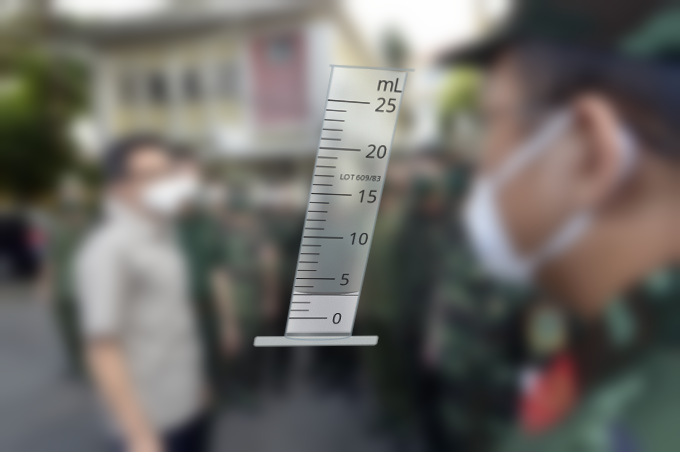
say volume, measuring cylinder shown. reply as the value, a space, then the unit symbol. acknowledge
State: 3 mL
